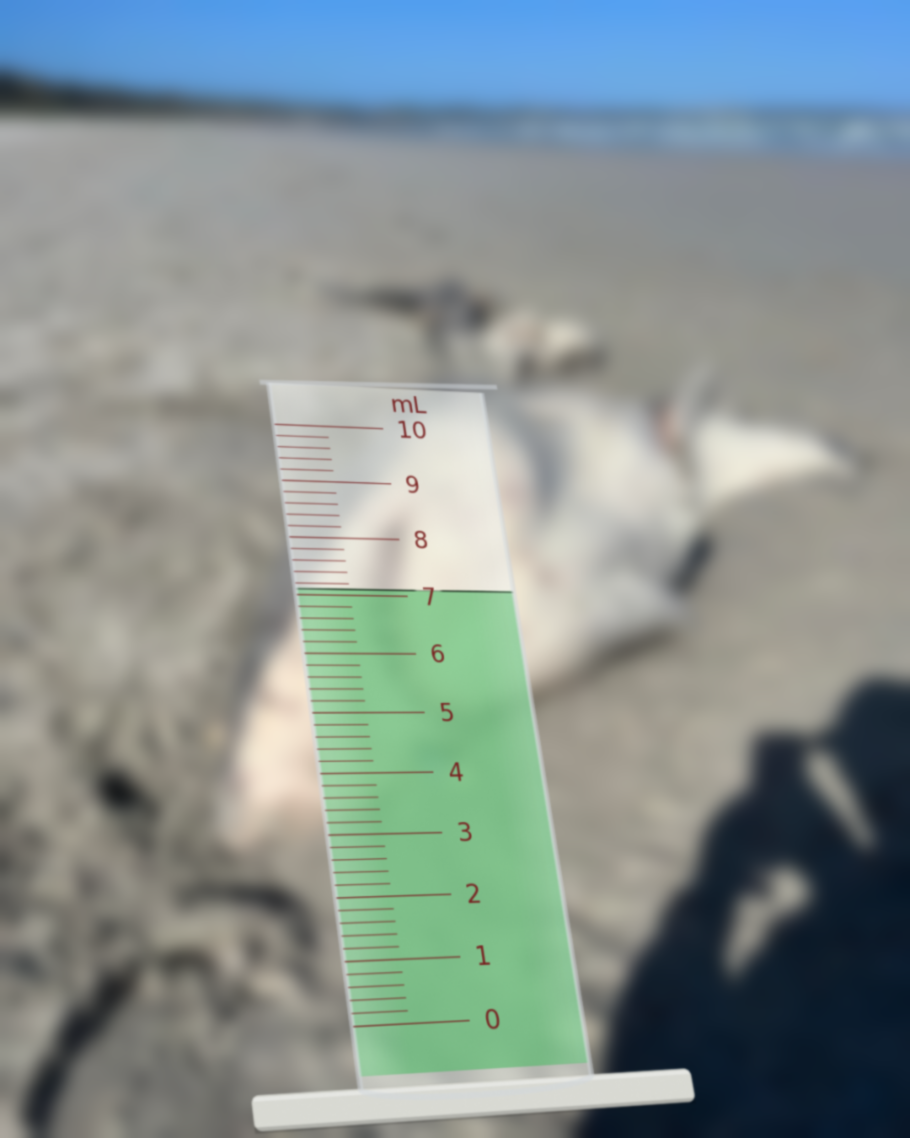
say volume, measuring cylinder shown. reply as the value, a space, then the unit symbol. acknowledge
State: 7.1 mL
